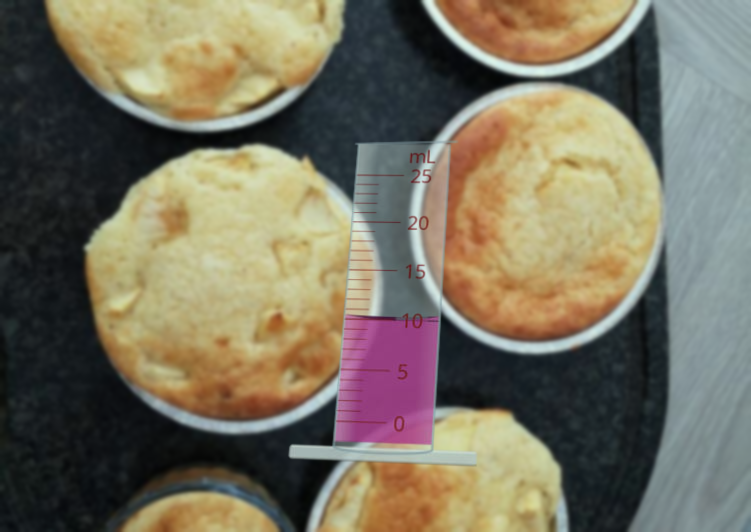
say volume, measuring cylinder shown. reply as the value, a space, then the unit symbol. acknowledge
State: 10 mL
